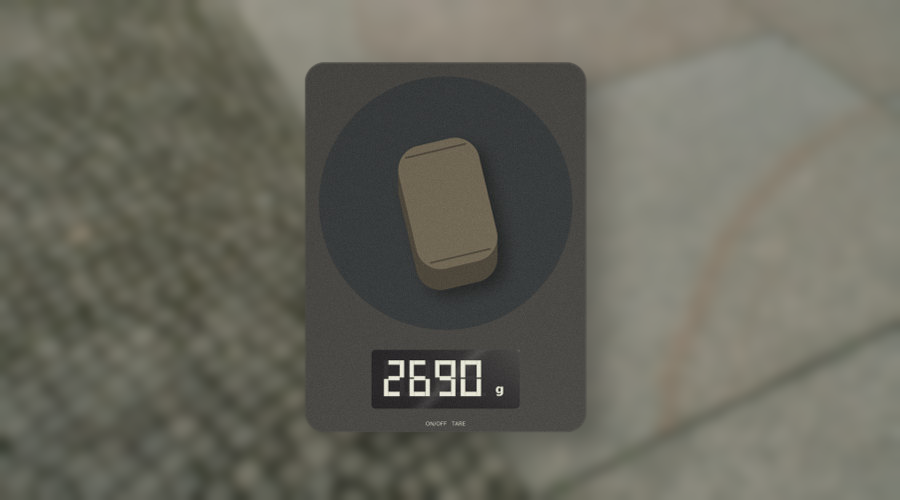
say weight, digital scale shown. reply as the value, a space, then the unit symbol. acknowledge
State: 2690 g
